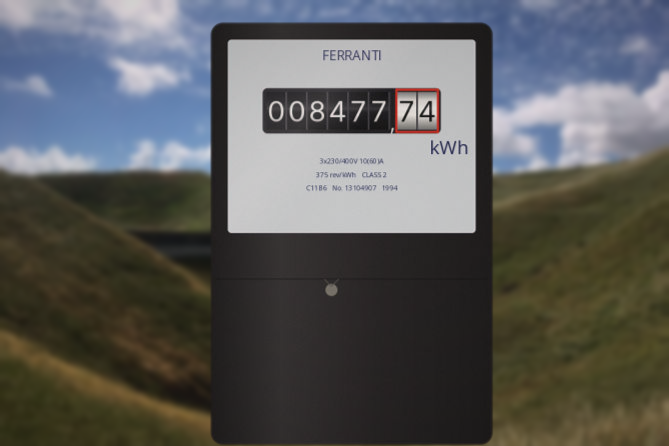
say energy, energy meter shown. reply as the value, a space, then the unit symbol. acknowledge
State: 8477.74 kWh
